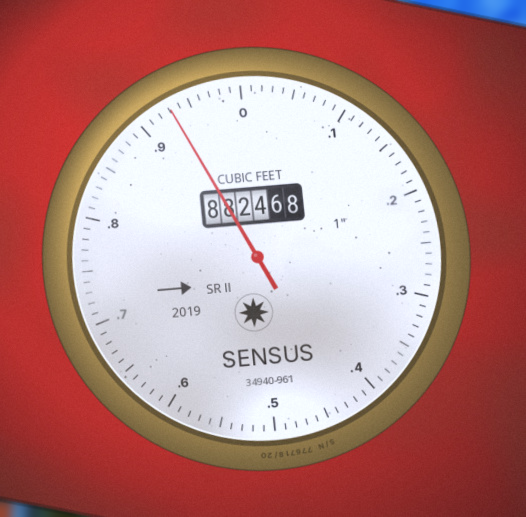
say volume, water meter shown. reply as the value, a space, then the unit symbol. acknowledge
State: 882467.93 ft³
